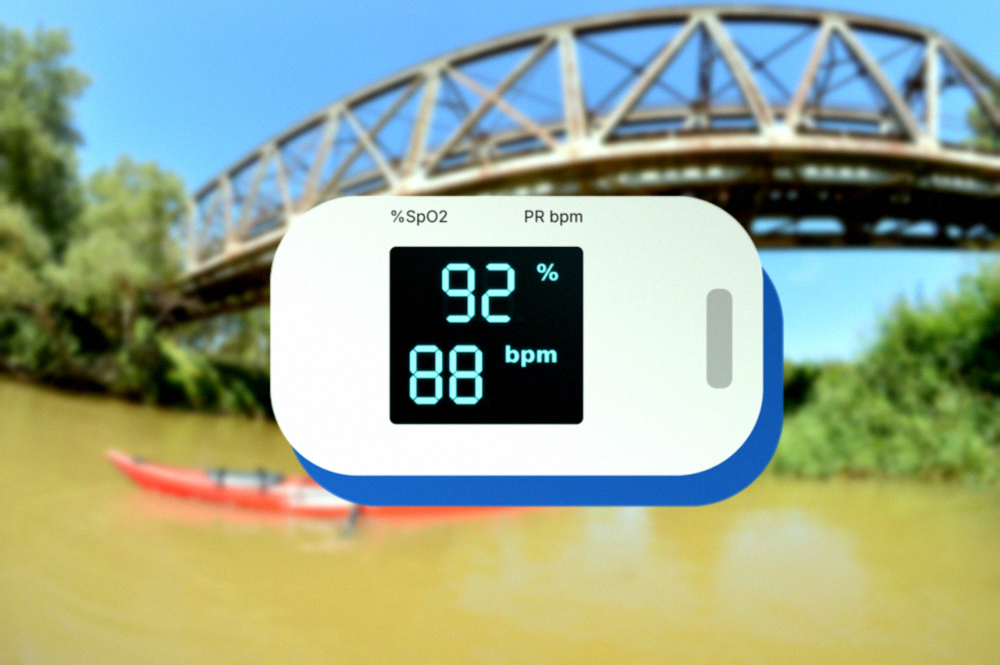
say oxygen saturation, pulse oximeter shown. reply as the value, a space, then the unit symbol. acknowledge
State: 92 %
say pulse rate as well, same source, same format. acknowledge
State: 88 bpm
